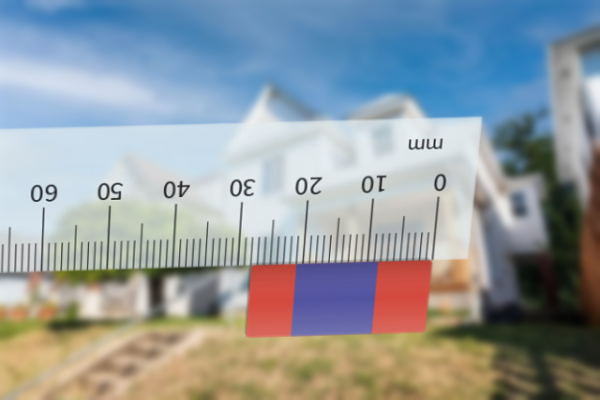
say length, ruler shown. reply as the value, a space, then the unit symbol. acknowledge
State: 28 mm
